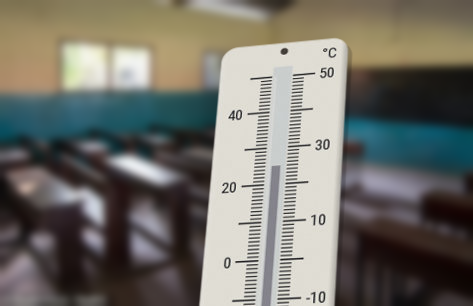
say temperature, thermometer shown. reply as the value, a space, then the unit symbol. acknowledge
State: 25 °C
